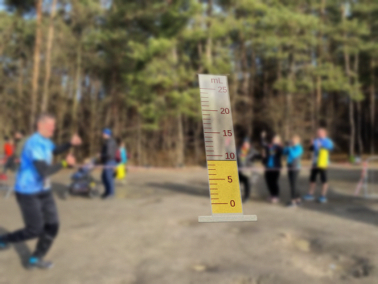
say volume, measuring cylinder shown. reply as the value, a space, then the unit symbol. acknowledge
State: 9 mL
